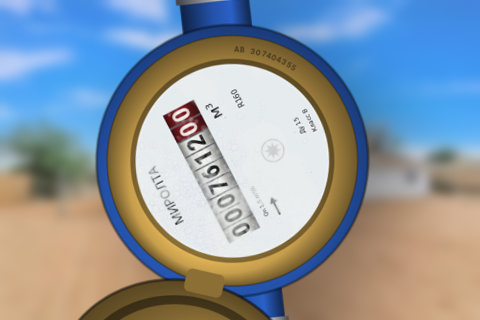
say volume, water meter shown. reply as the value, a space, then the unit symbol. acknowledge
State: 7612.00 m³
